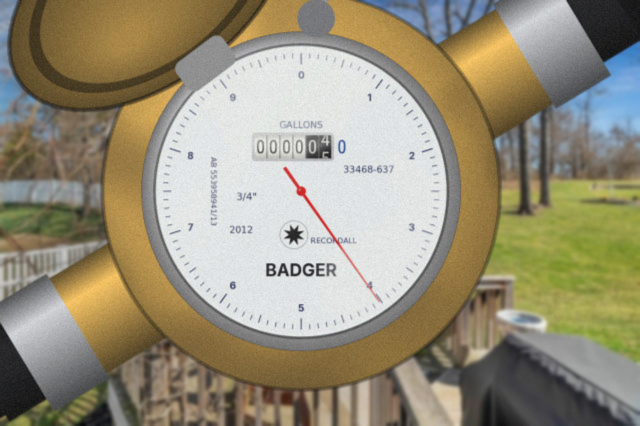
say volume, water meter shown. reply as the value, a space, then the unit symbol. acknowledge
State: 44.0 gal
